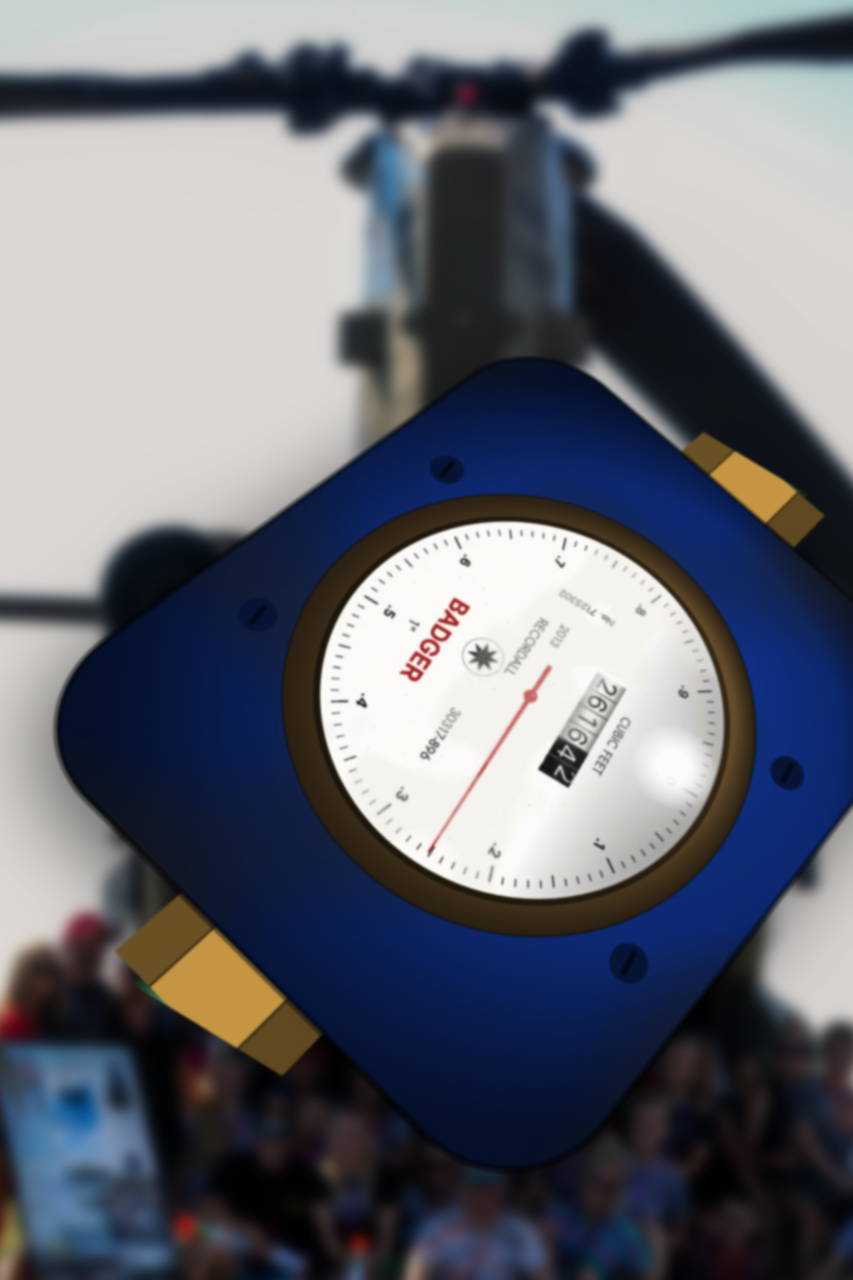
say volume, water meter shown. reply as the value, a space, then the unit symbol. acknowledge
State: 261642.25 ft³
